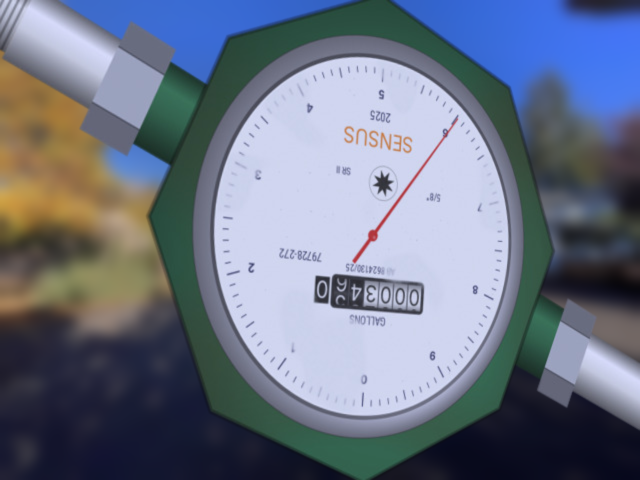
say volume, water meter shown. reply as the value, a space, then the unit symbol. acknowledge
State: 3456.0 gal
